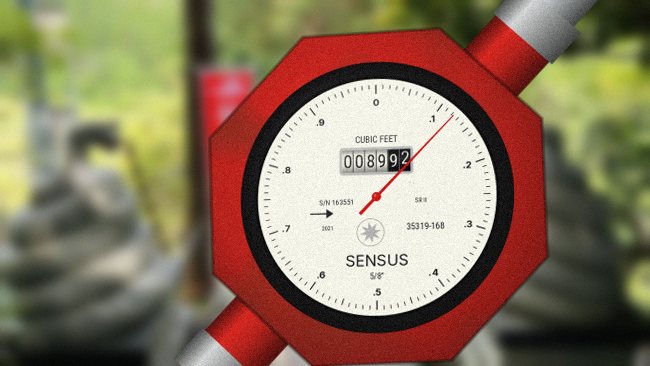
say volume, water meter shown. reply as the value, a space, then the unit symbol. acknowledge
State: 8992.12 ft³
